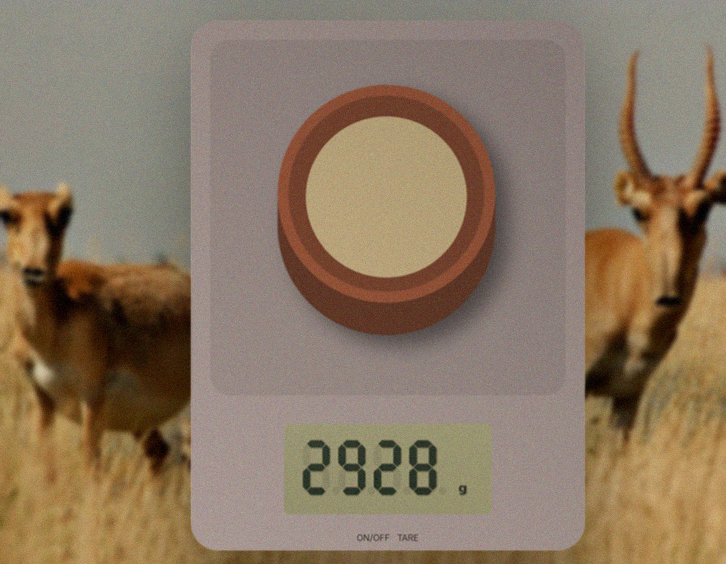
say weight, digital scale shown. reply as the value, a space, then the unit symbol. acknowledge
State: 2928 g
